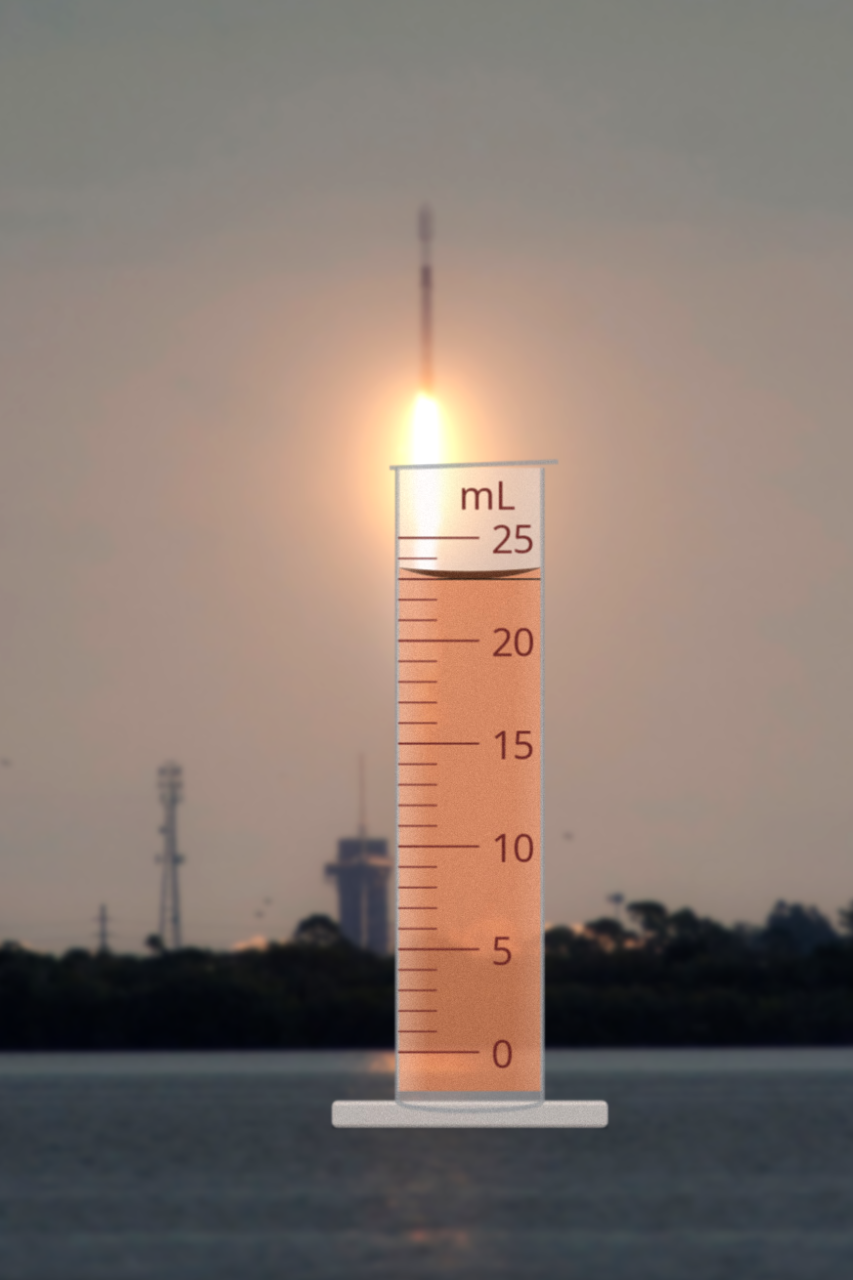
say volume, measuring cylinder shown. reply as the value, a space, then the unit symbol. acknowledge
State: 23 mL
